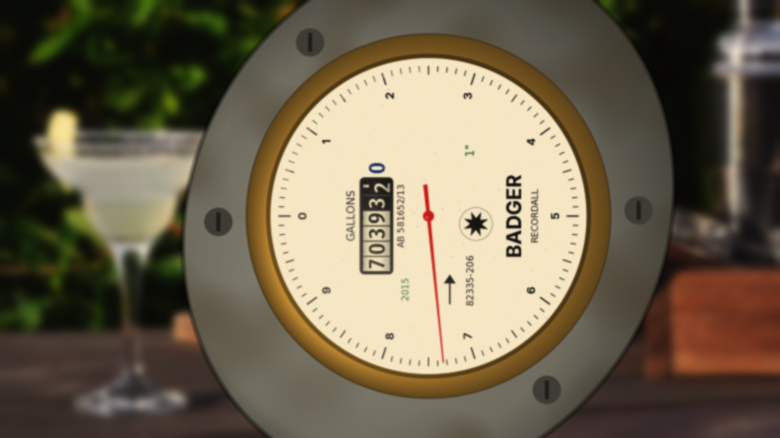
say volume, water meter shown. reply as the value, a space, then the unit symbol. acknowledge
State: 7039317.3 gal
